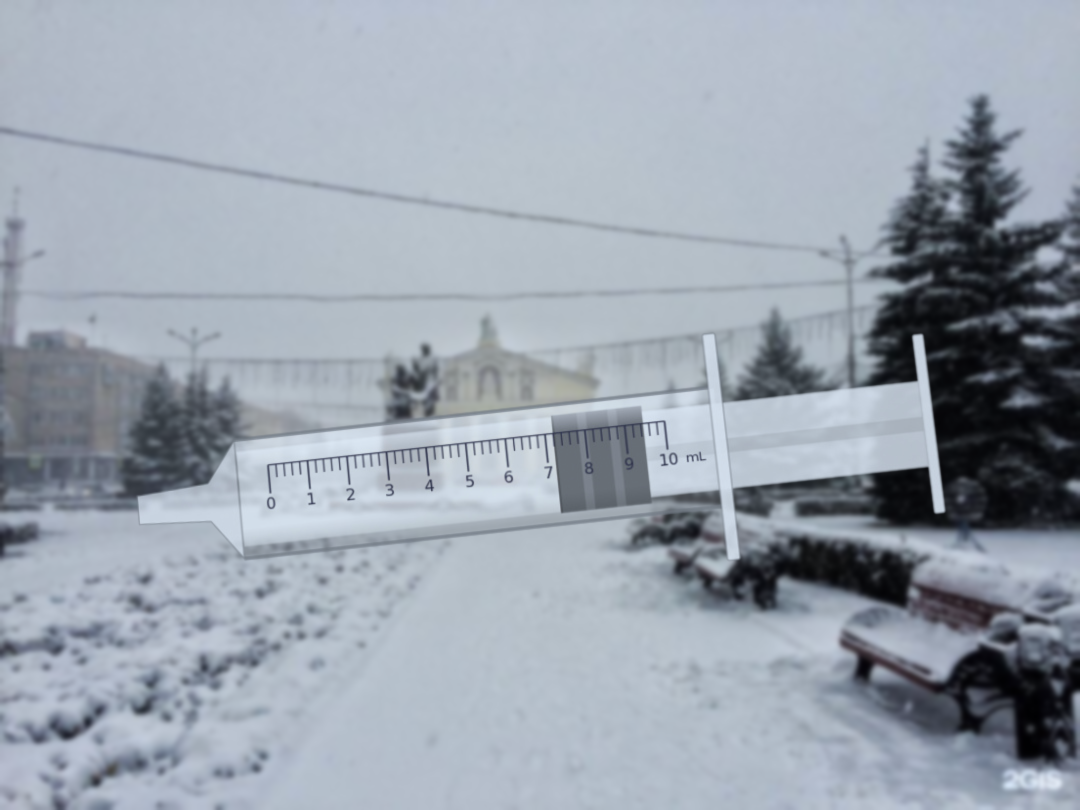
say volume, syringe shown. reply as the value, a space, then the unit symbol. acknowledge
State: 7.2 mL
